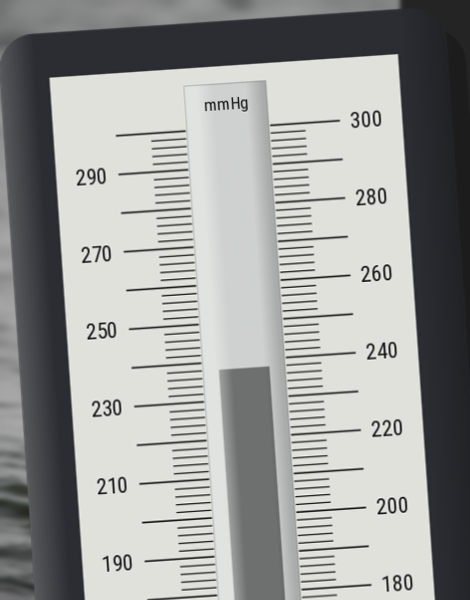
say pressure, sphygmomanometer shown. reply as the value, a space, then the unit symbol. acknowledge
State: 238 mmHg
